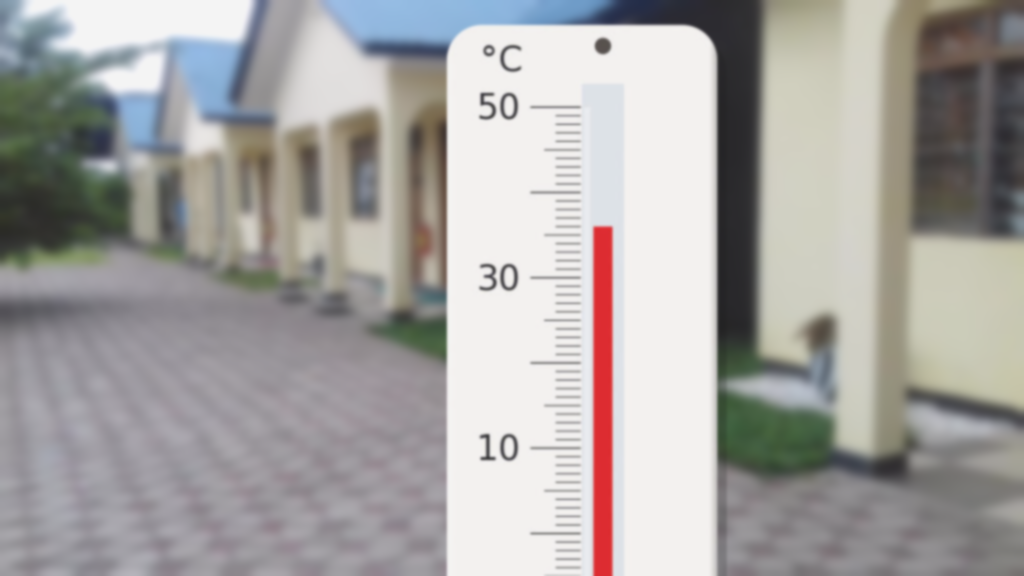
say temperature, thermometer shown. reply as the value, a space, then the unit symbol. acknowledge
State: 36 °C
